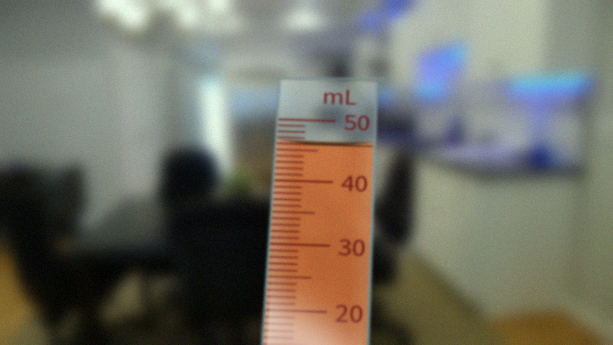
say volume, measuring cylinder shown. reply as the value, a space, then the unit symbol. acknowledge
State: 46 mL
